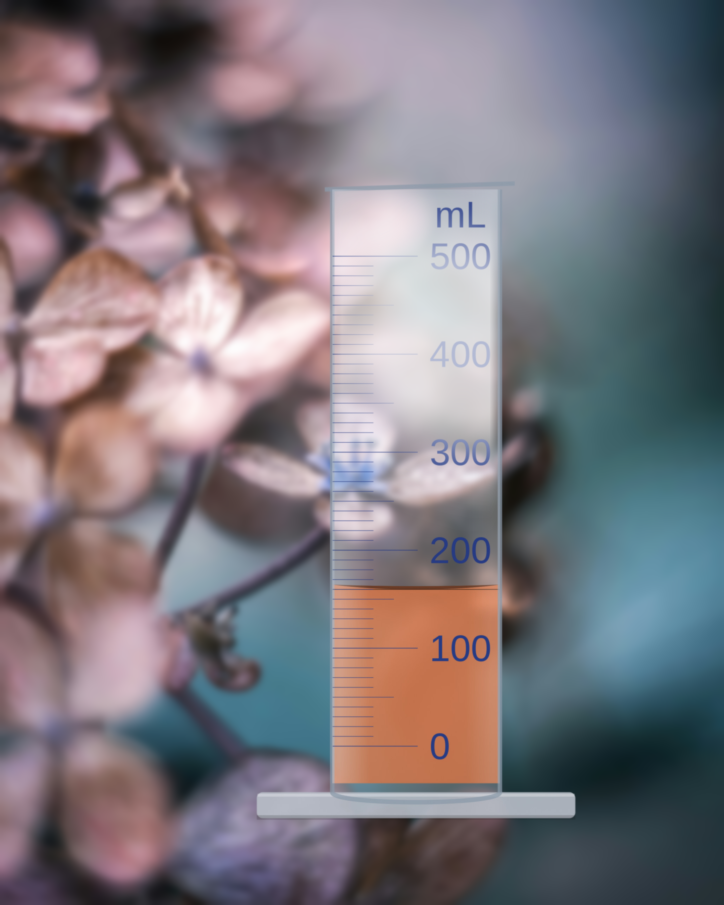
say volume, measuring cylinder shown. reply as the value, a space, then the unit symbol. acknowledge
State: 160 mL
